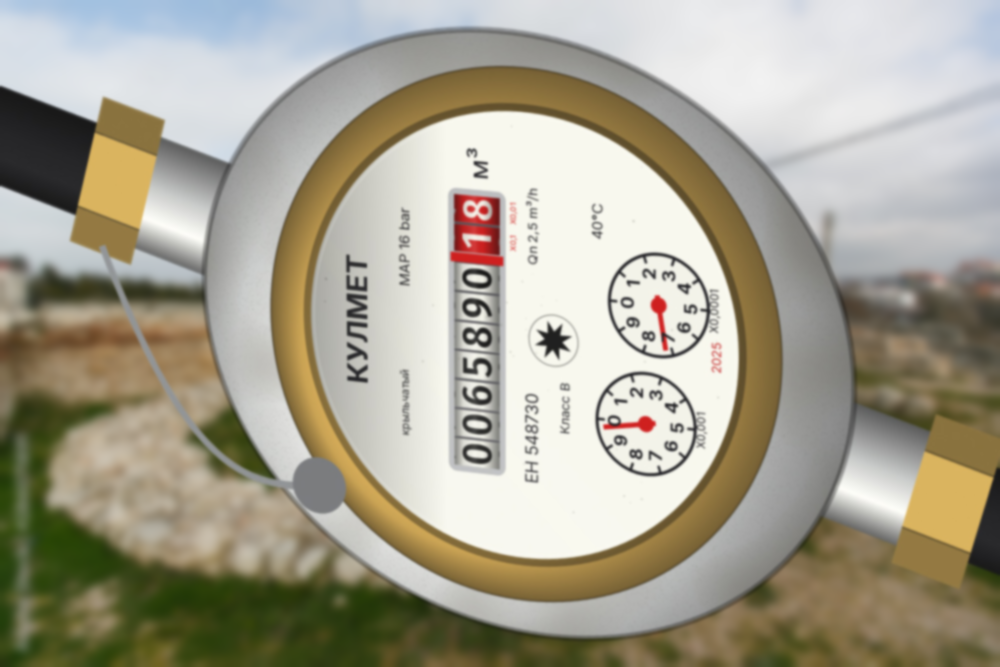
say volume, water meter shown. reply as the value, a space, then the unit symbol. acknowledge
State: 65890.1797 m³
